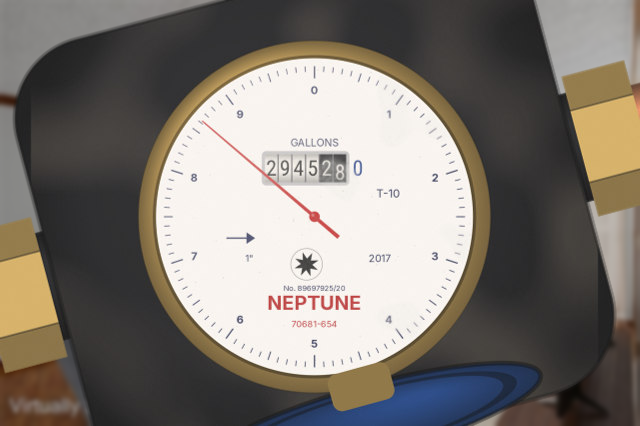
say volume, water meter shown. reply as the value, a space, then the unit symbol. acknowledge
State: 2945278.6 gal
